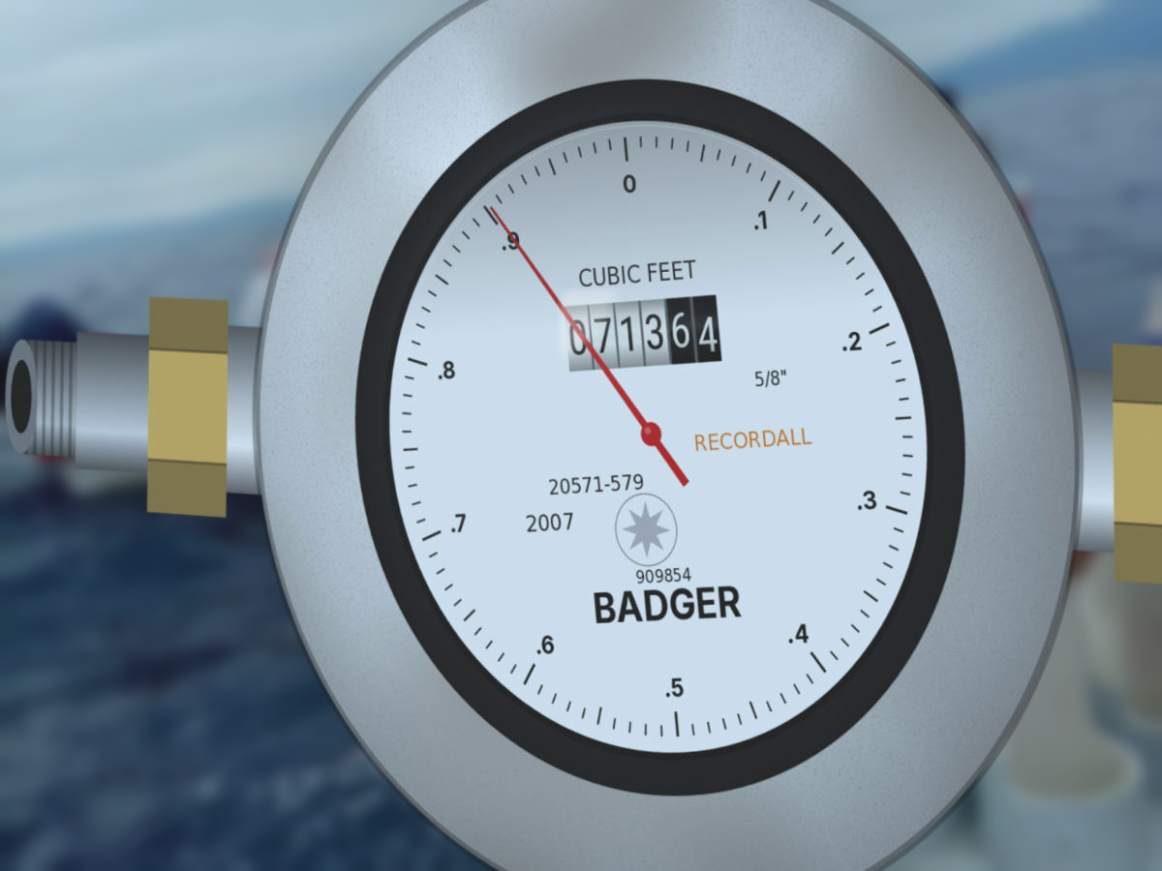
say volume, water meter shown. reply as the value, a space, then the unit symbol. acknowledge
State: 71363.90 ft³
